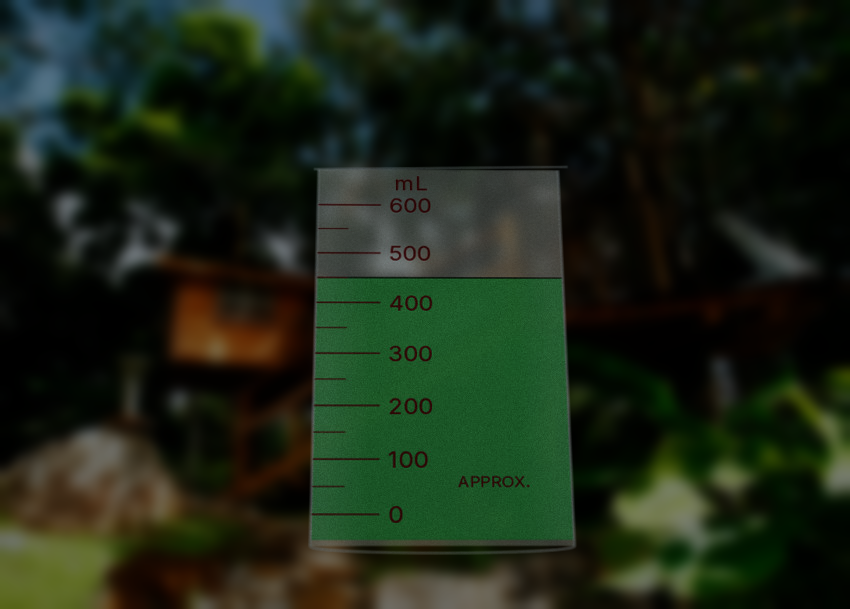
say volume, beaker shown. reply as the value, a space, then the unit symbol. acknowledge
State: 450 mL
